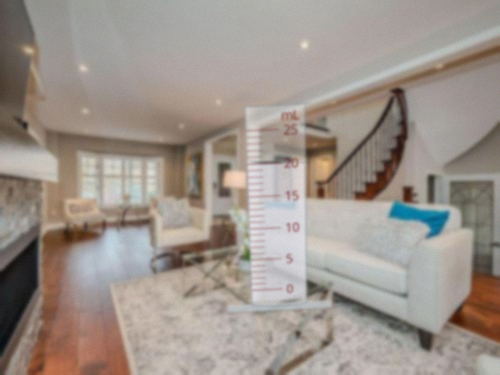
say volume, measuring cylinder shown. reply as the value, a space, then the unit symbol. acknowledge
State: 20 mL
